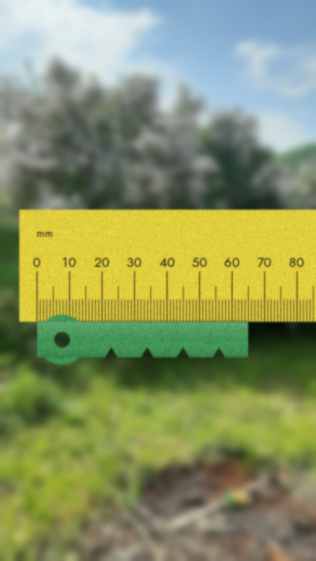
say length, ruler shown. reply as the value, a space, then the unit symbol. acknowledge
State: 65 mm
